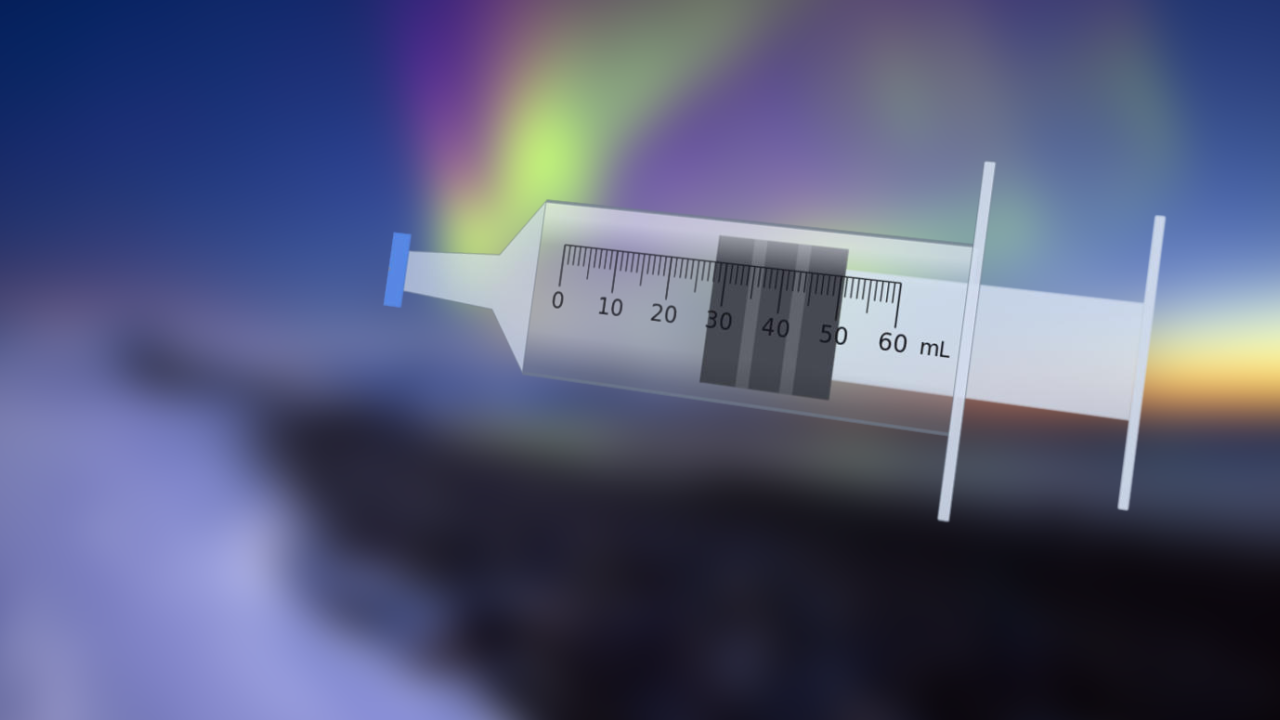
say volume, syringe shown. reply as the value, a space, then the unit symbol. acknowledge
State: 28 mL
